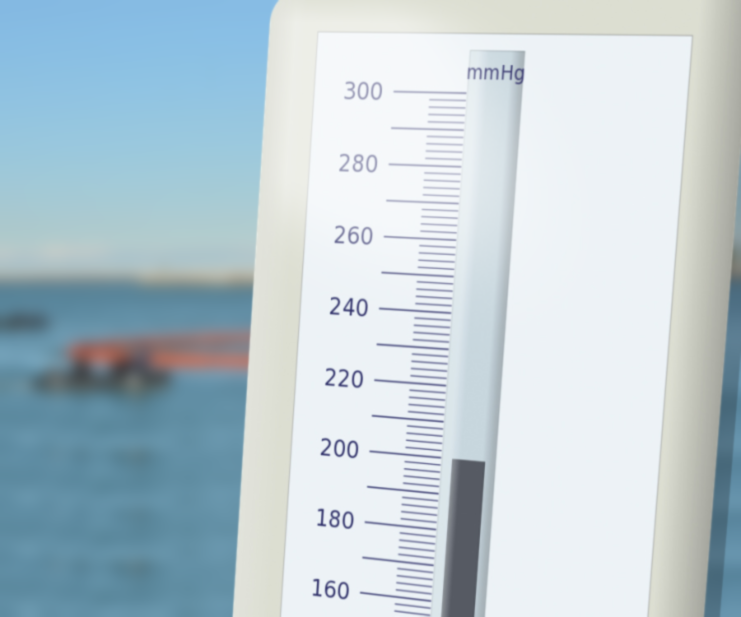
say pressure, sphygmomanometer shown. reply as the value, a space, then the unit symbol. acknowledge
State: 200 mmHg
